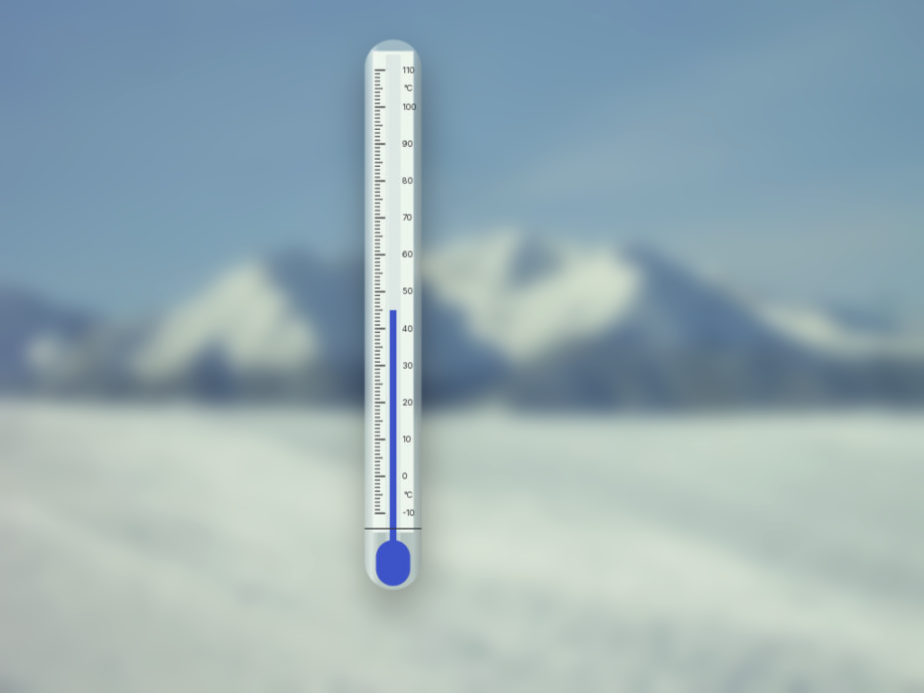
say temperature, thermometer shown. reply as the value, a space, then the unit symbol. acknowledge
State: 45 °C
